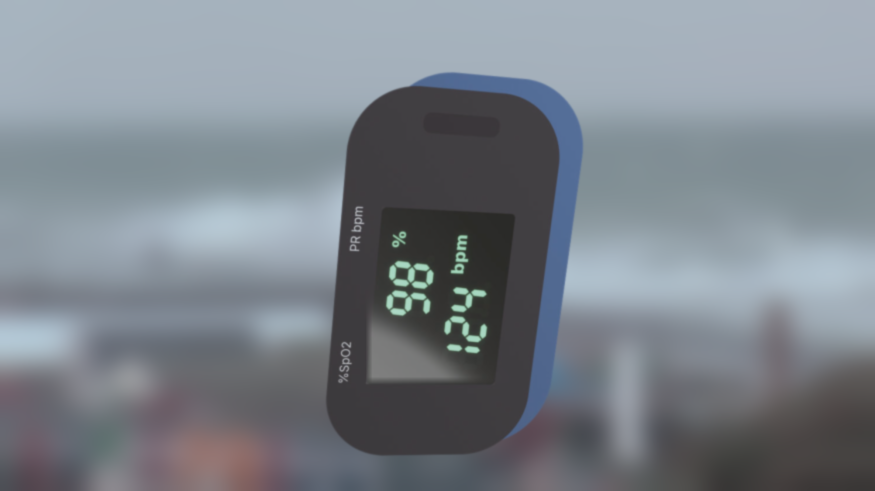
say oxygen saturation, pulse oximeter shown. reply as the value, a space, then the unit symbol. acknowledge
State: 98 %
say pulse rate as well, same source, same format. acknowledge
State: 124 bpm
